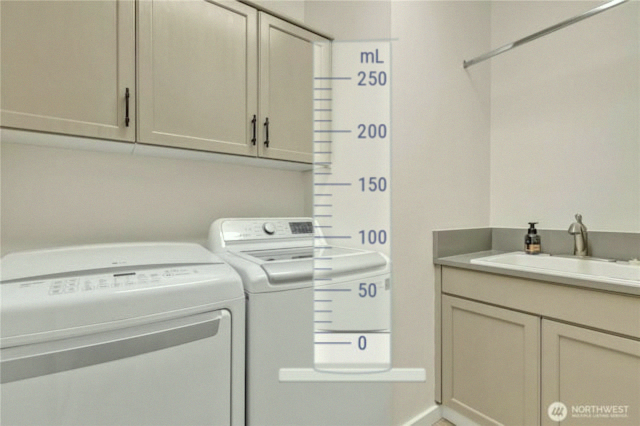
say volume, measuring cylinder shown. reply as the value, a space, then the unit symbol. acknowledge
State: 10 mL
